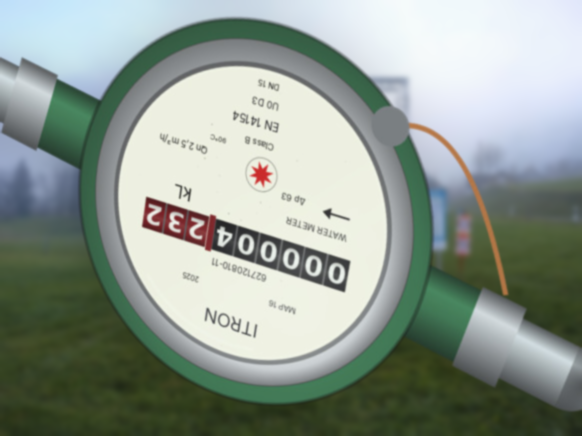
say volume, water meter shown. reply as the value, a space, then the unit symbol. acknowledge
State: 4.232 kL
